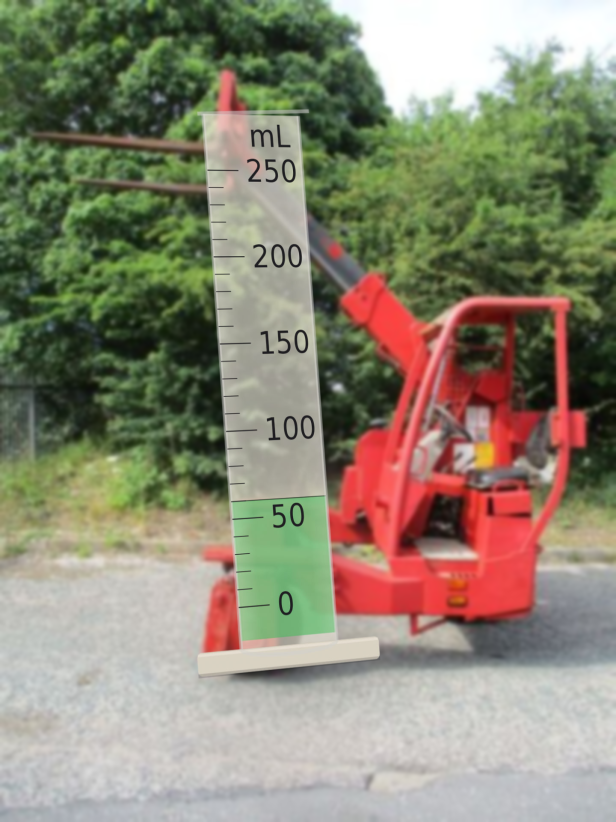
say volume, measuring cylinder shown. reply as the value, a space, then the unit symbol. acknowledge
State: 60 mL
